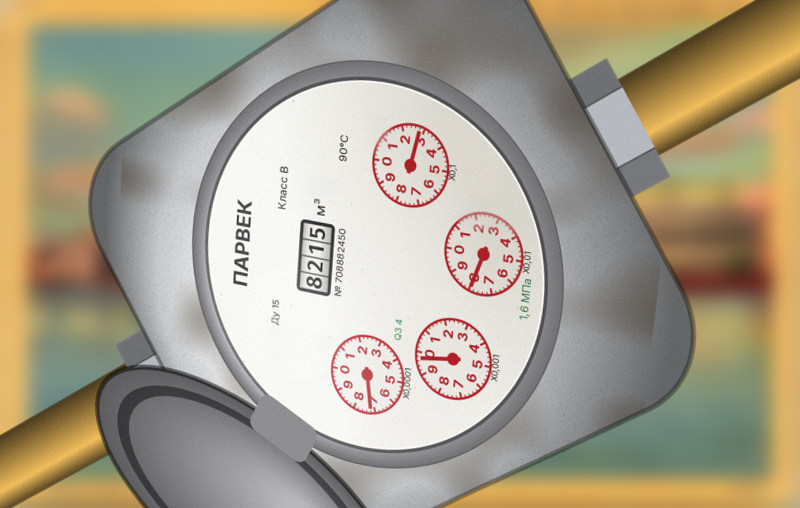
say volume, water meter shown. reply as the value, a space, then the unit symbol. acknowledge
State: 8215.2797 m³
